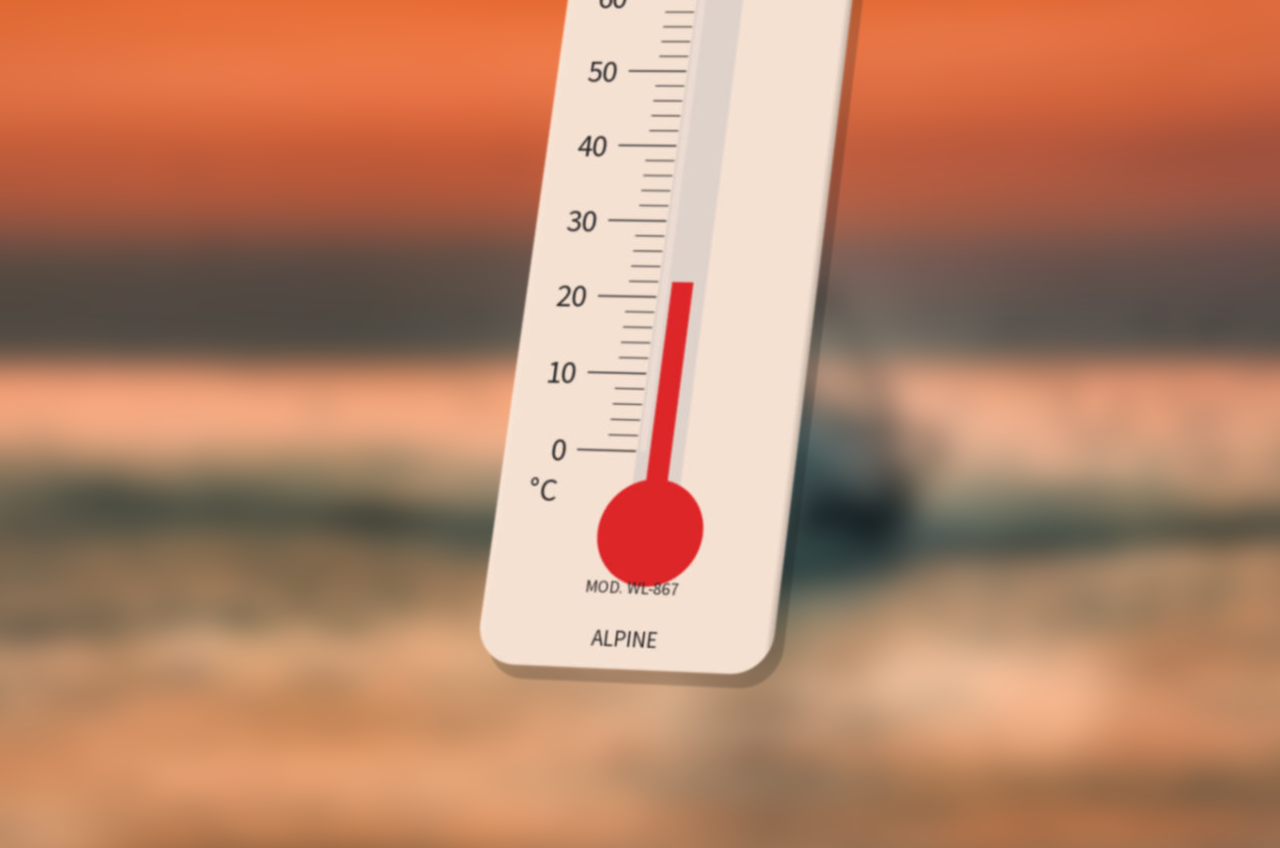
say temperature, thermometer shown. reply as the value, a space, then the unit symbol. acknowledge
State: 22 °C
